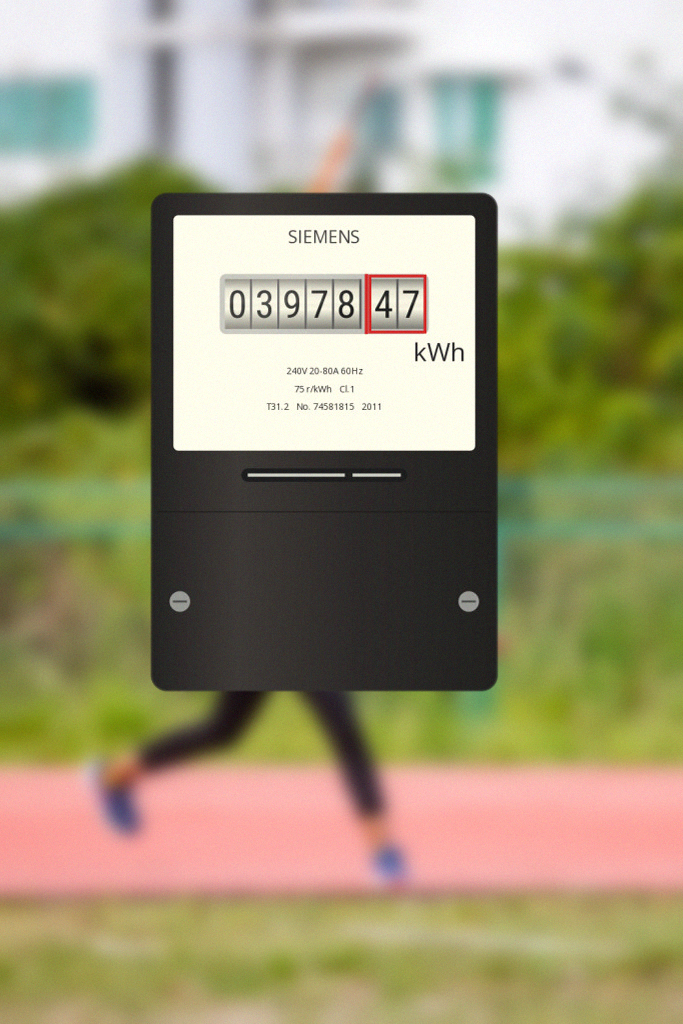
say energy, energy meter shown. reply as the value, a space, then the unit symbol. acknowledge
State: 3978.47 kWh
